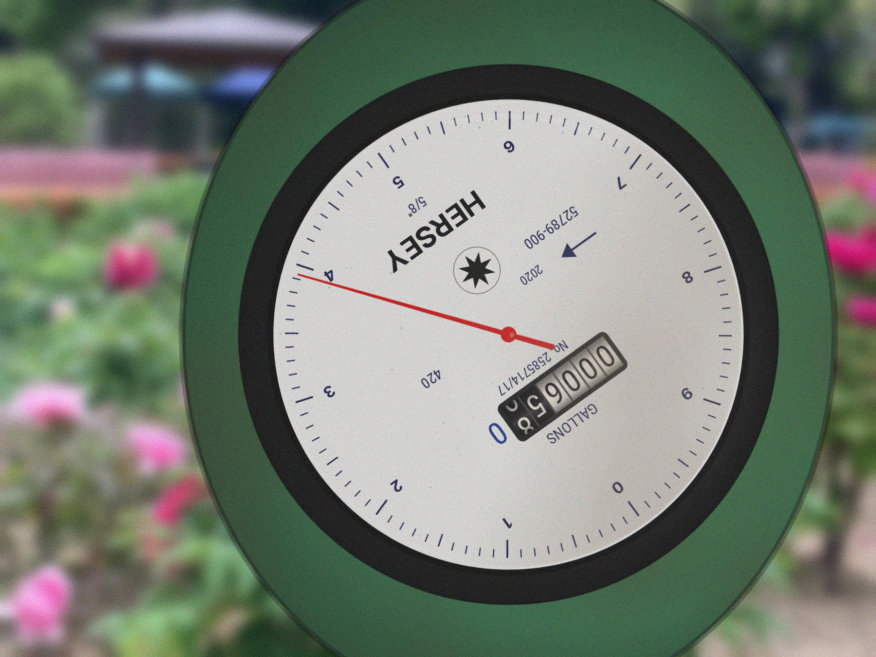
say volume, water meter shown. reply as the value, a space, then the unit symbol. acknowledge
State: 6583.9 gal
